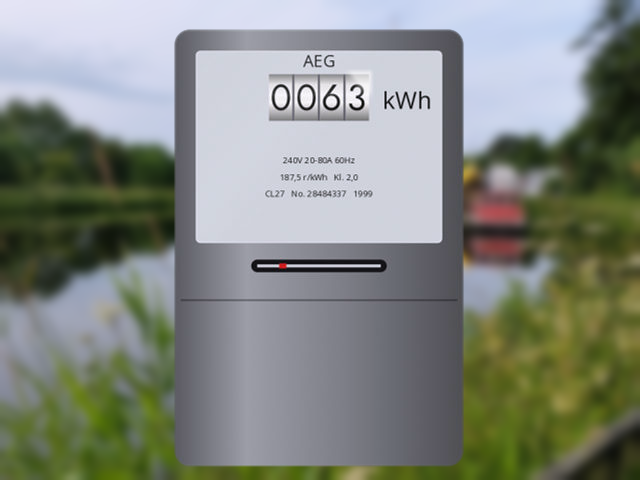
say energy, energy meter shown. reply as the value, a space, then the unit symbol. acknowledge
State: 63 kWh
